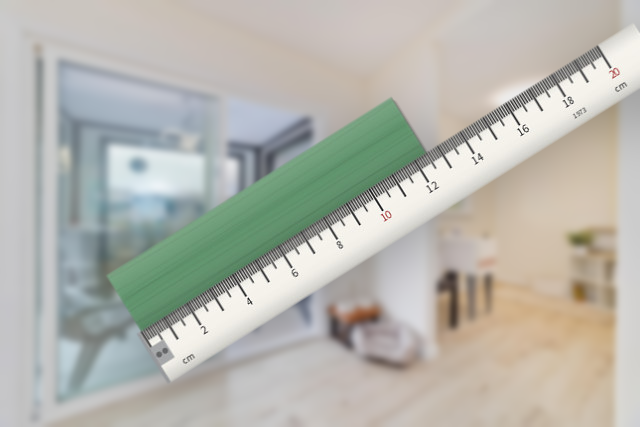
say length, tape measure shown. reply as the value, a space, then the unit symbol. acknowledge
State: 12.5 cm
